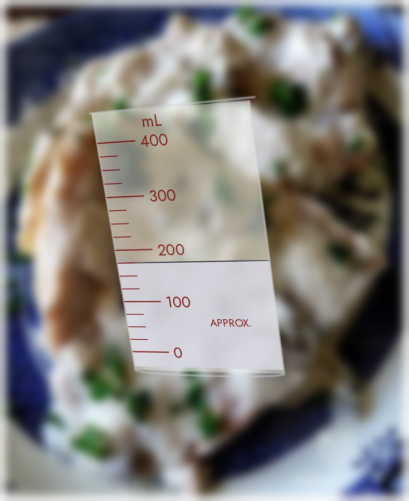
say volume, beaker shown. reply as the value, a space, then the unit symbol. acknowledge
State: 175 mL
